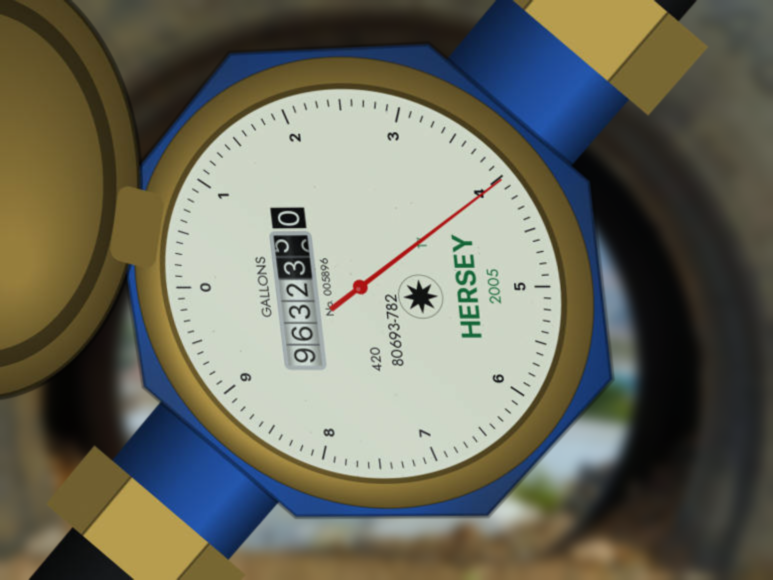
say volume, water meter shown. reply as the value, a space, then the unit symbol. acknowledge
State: 9632354.0 gal
